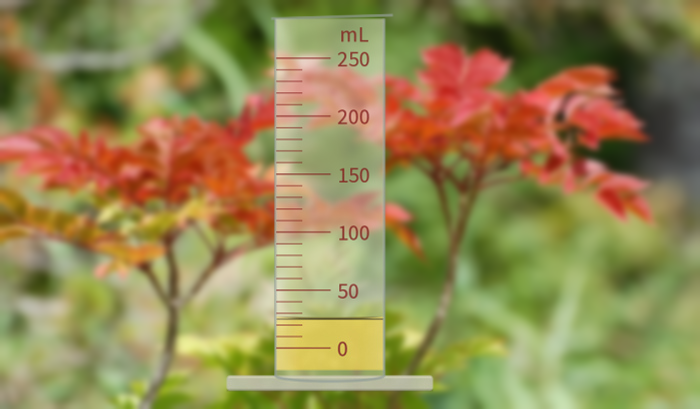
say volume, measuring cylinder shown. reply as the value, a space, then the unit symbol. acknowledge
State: 25 mL
